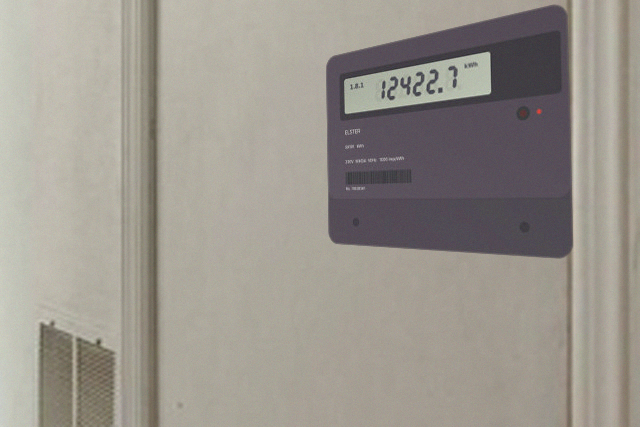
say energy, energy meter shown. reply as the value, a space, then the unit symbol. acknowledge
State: 12422.7 kWh
